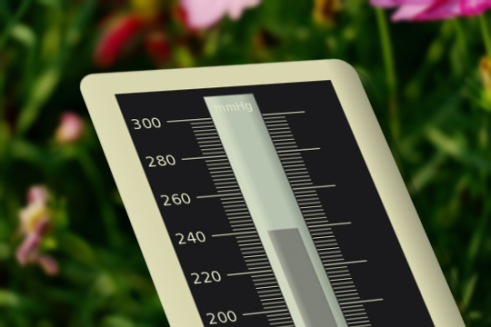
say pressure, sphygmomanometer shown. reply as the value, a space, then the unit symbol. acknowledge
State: 240 mmHg
